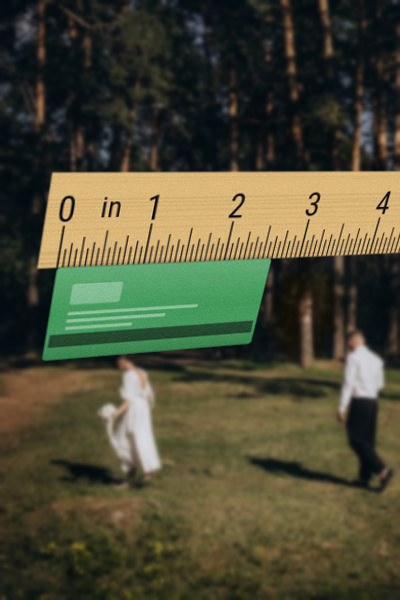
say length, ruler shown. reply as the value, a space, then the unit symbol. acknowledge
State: 2.625 in
